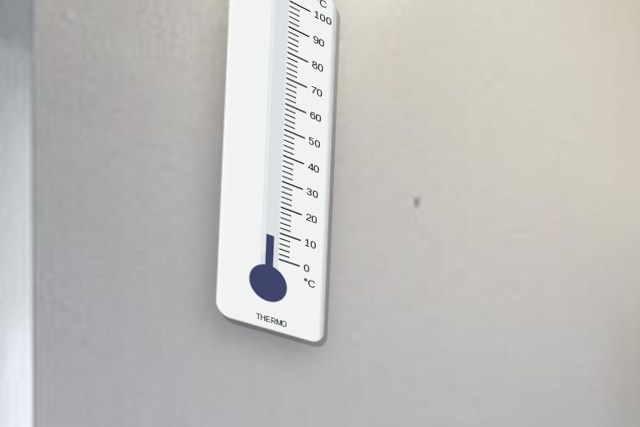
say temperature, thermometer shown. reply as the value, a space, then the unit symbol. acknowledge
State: 8 °C
